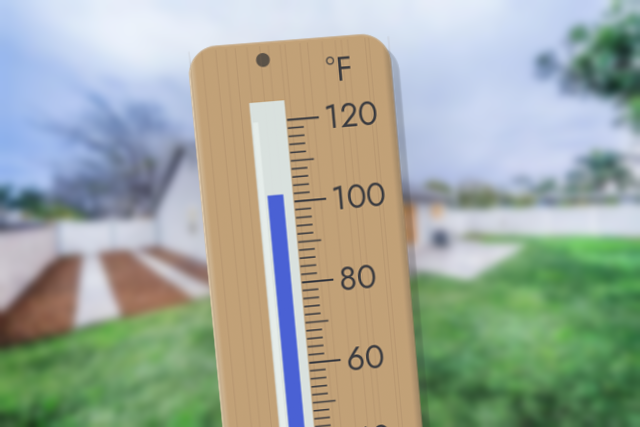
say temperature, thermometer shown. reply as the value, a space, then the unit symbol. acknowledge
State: 102 °F
